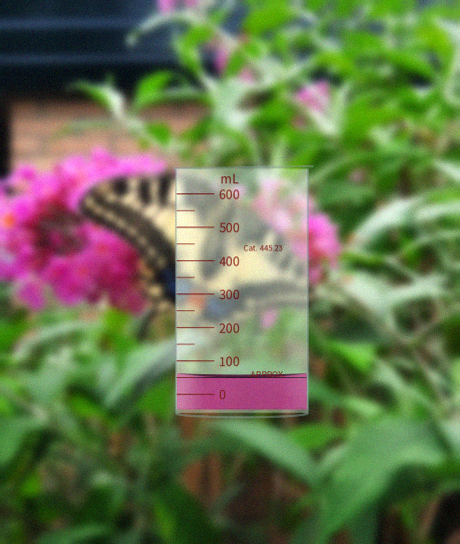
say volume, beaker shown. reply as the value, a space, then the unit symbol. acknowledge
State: 50 mL
